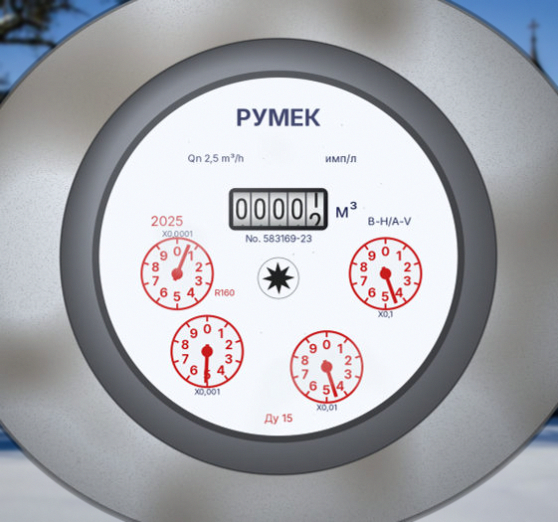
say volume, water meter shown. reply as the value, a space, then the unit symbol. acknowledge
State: 1.4450 m³
